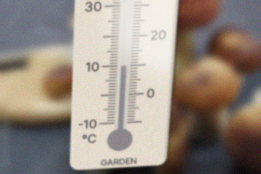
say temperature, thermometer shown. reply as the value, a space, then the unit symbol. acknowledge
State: 10 °C
